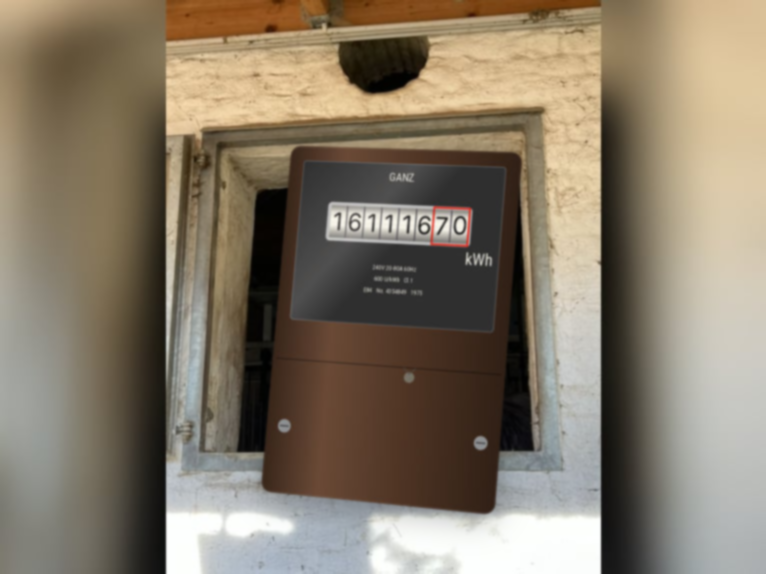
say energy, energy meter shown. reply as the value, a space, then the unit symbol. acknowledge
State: 161116.70 kWh
